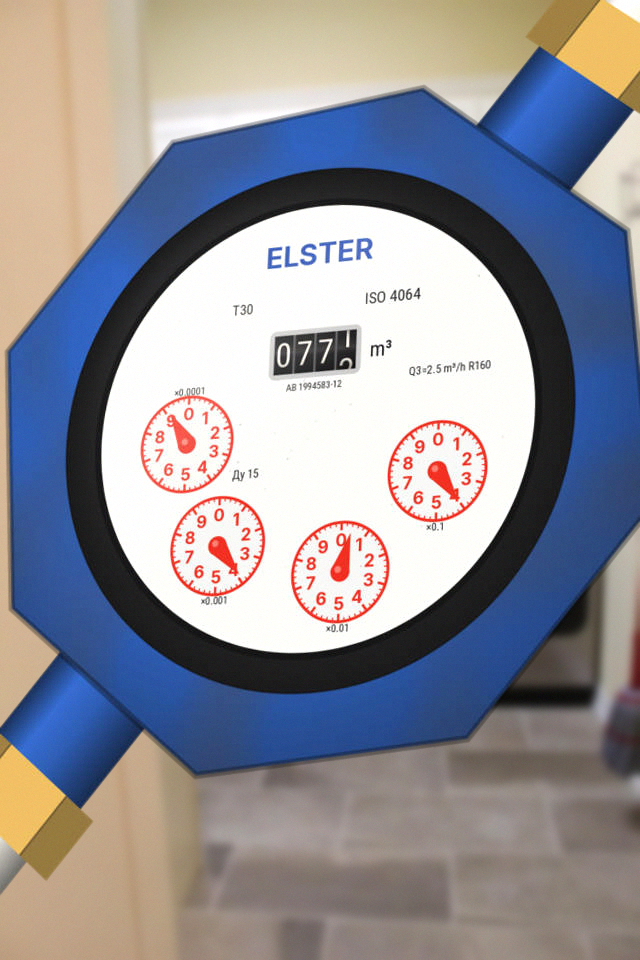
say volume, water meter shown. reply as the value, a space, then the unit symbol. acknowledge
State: 771.4039 m³
